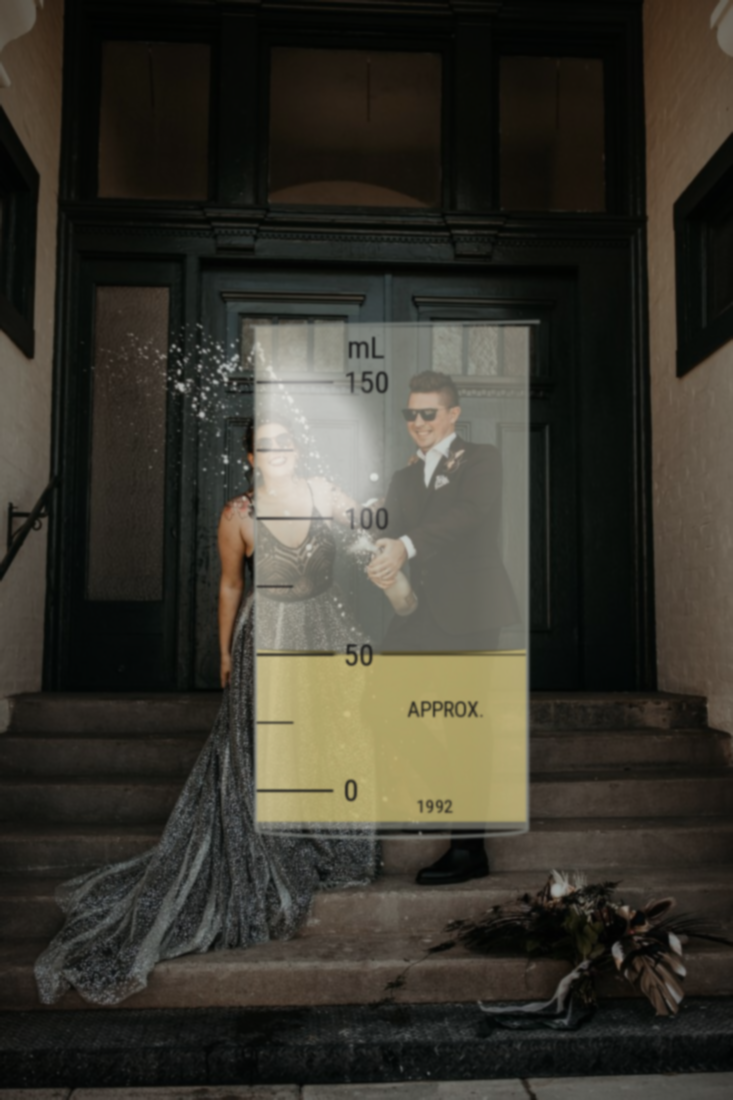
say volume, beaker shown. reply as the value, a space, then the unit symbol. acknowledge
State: 50 mL
